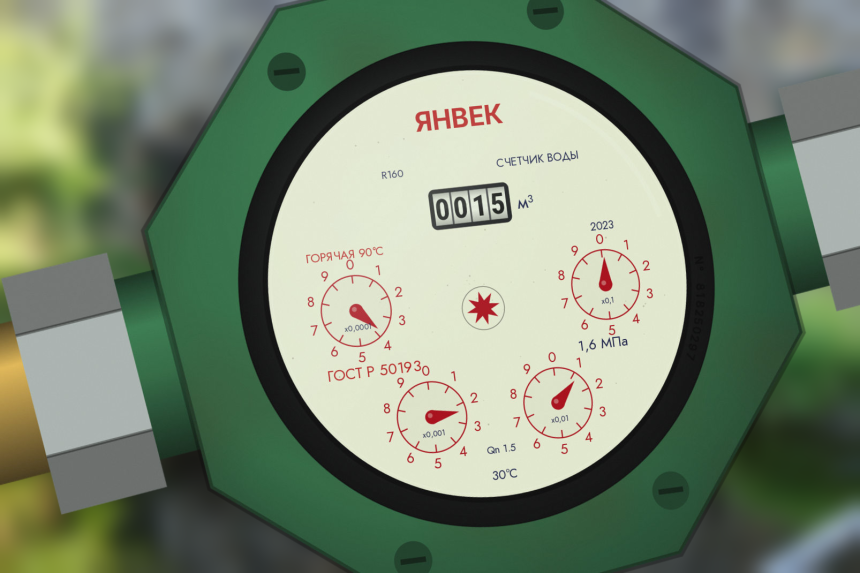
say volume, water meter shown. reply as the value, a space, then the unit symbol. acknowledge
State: 15.0123 m³
